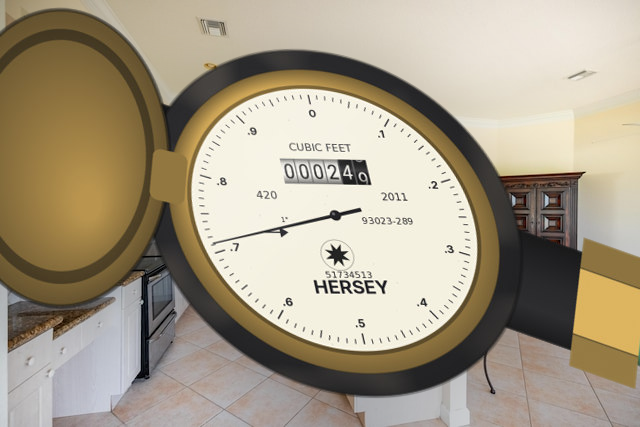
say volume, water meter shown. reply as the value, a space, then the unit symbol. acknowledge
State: 248.71 ft³
